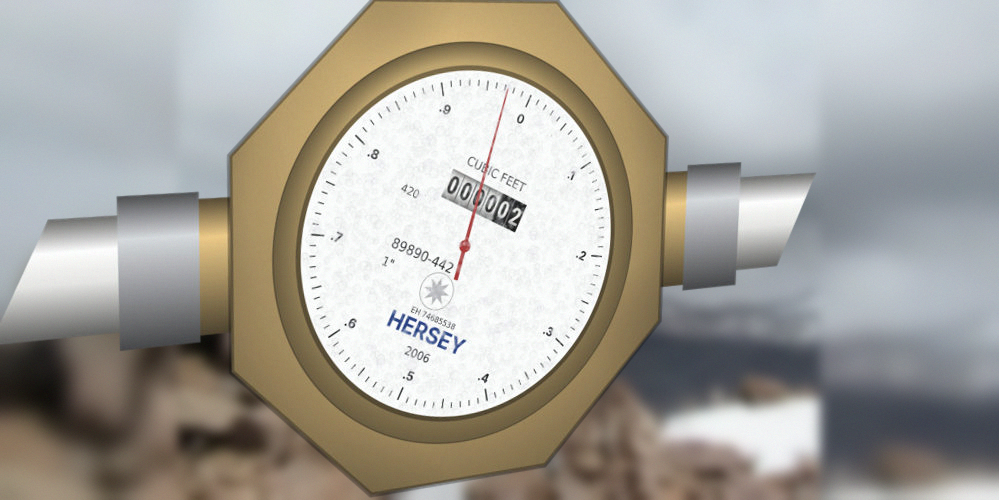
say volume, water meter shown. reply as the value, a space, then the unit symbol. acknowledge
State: 1.97 ft³
